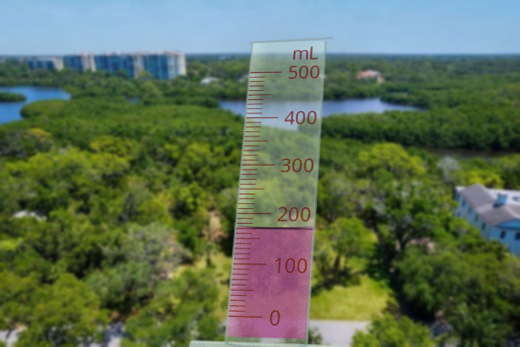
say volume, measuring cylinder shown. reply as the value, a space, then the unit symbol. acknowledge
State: 170 mL
